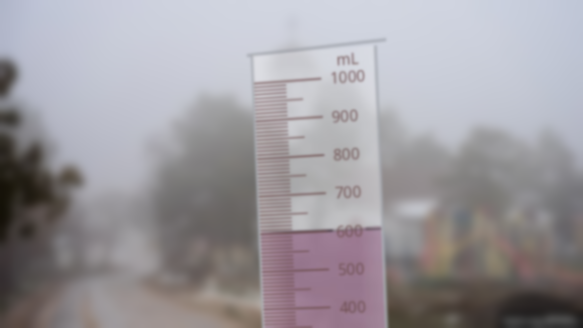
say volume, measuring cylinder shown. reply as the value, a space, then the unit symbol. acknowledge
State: 600 mL
